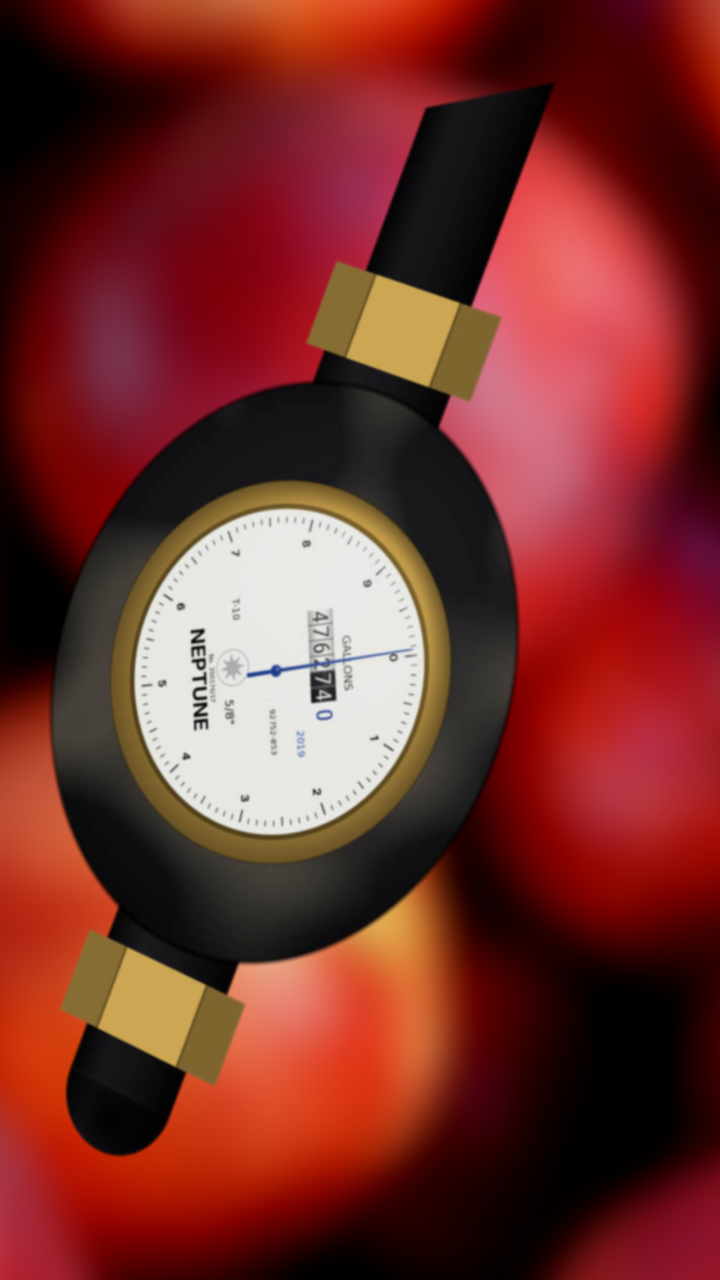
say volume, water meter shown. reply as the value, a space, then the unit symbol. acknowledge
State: 4762739.9 gal
